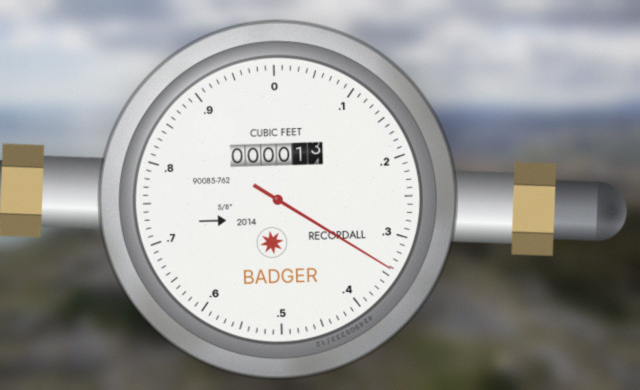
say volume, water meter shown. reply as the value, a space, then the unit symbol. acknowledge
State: 13.34 ft³
